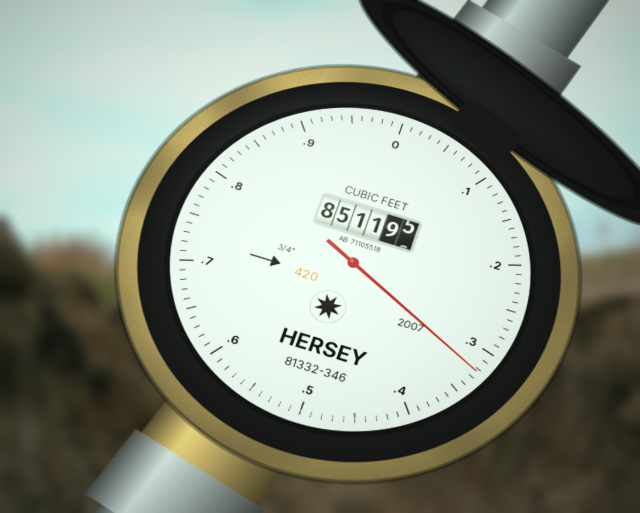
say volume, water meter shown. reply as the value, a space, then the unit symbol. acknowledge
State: 851195.32 ft³
